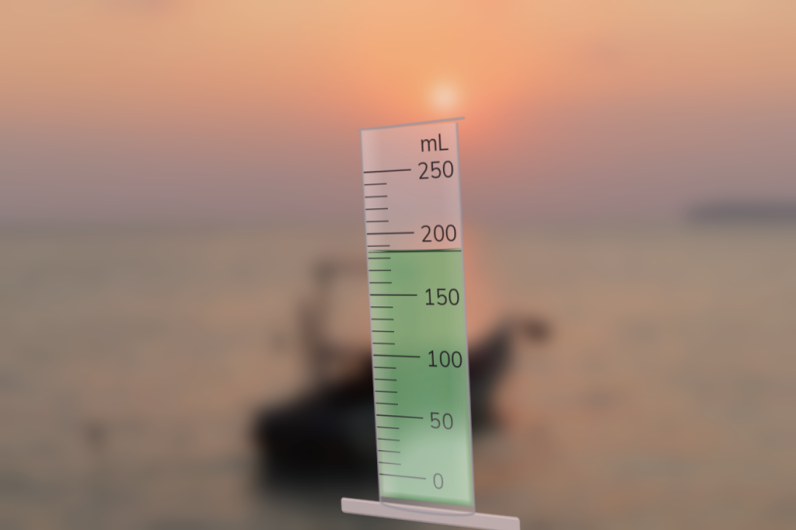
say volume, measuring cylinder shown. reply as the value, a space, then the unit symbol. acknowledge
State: 185 mL
